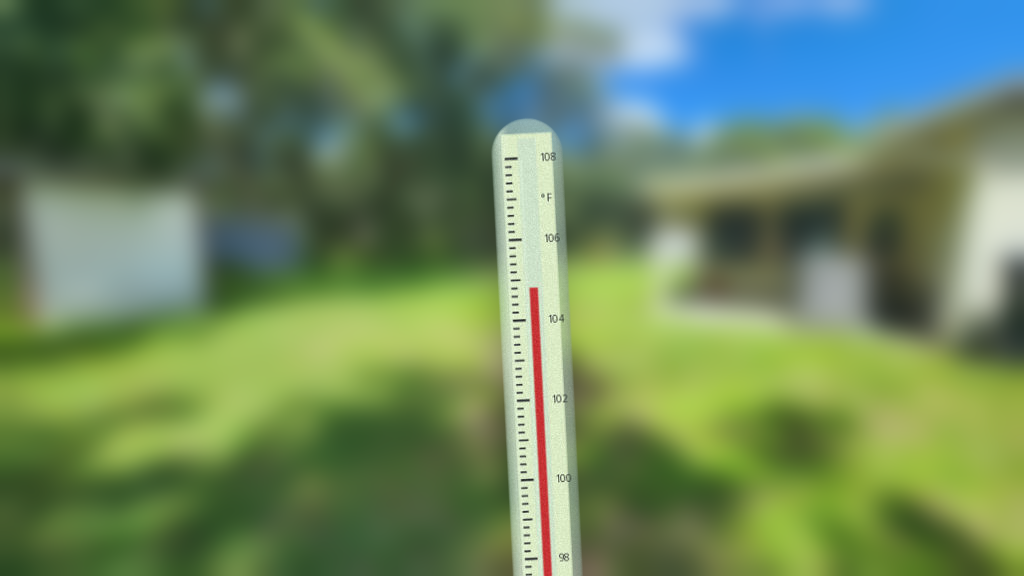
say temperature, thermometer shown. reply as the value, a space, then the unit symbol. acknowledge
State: 104.8 °F
